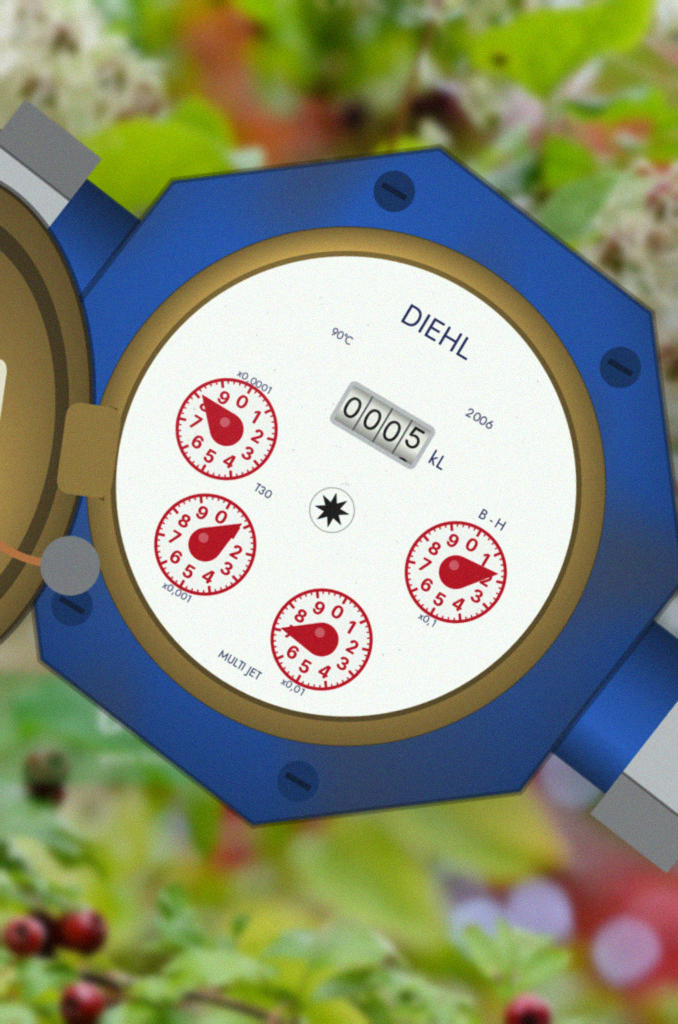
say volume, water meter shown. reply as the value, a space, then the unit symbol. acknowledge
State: 5.1708 kL
